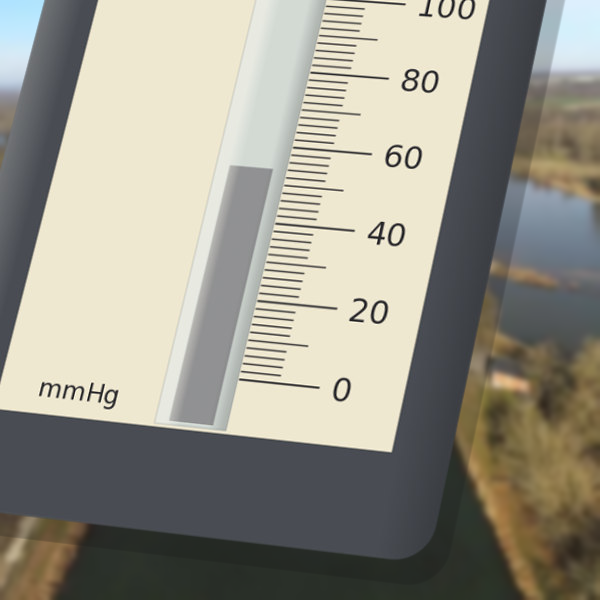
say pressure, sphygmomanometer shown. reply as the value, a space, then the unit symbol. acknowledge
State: 54 mmHg
